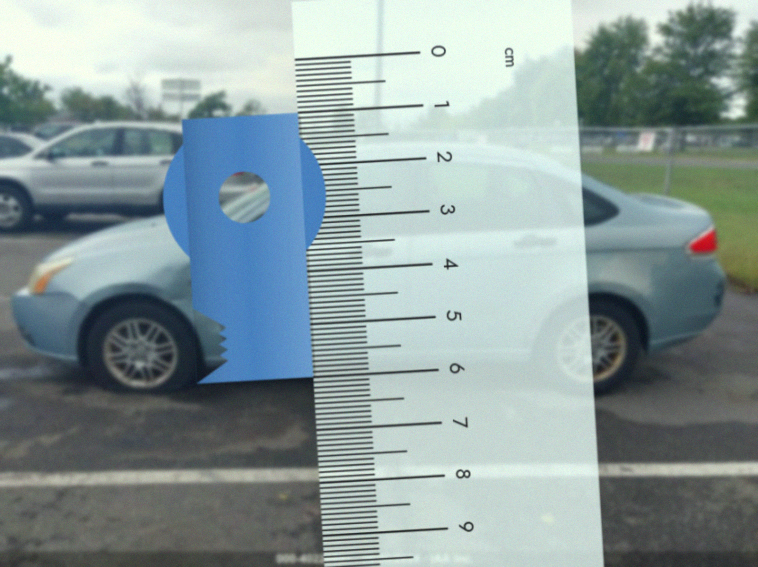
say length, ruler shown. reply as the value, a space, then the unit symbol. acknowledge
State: 5 cm
